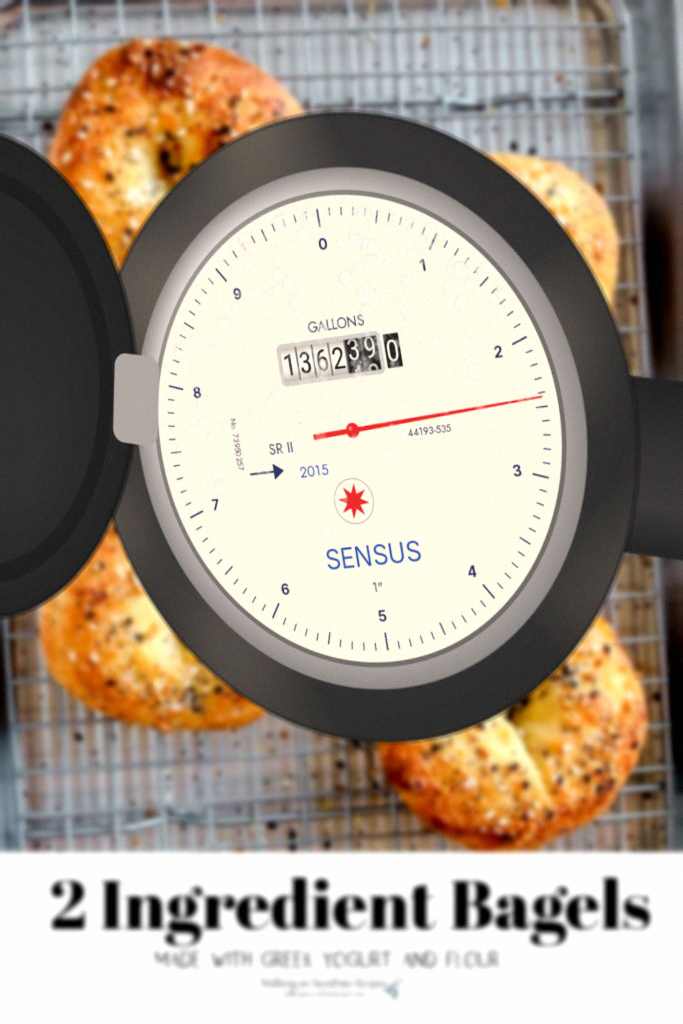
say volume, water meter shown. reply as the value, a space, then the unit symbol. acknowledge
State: 1362392.4 gal
